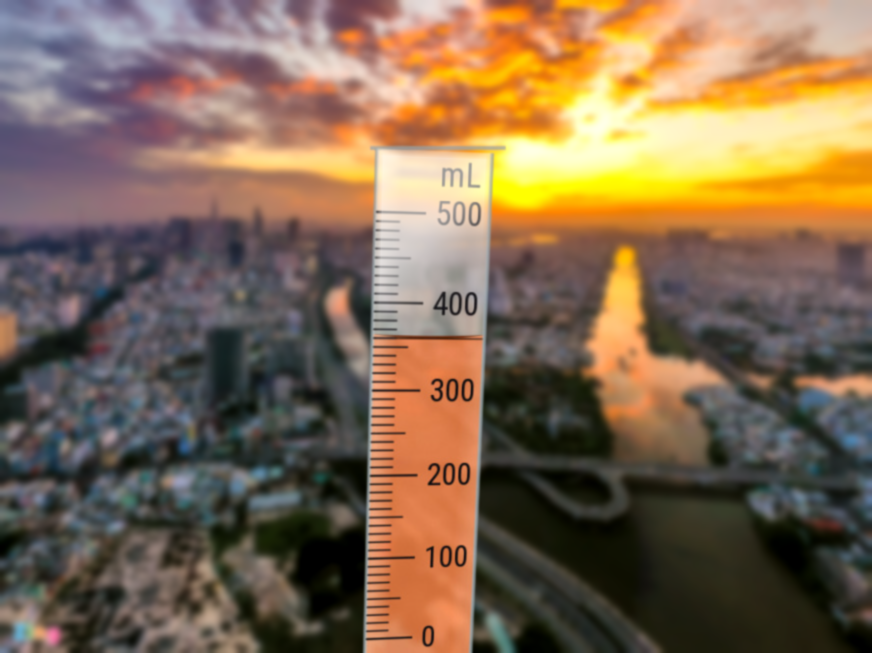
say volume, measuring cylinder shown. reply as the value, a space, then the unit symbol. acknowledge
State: 360 mL
